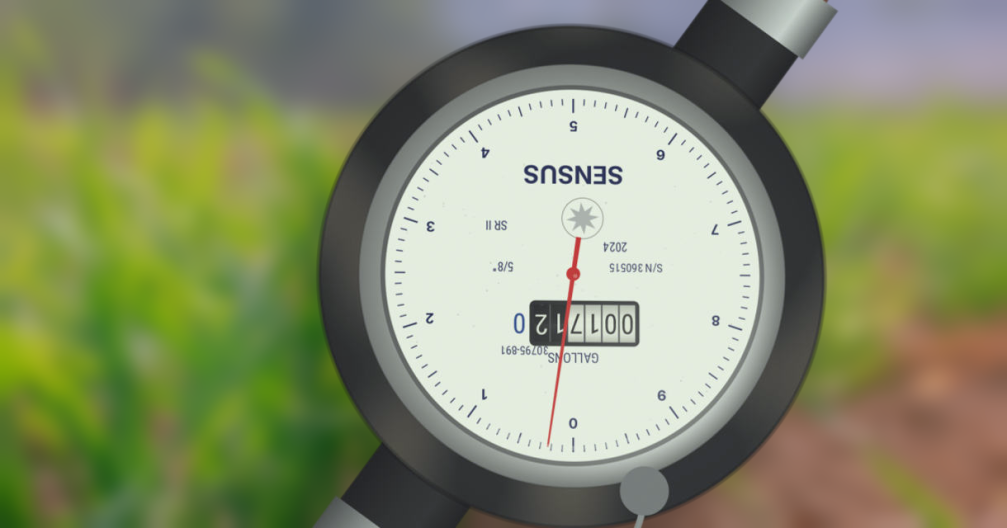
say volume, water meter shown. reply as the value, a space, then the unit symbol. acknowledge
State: 17120.2 gal
